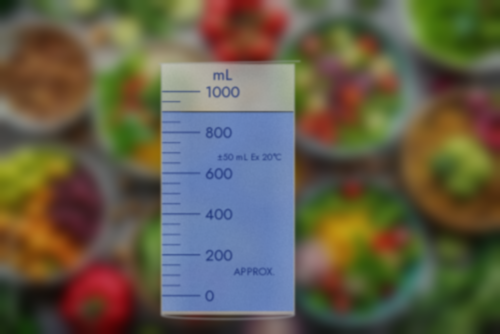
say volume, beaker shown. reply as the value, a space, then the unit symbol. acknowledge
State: 900 mL
